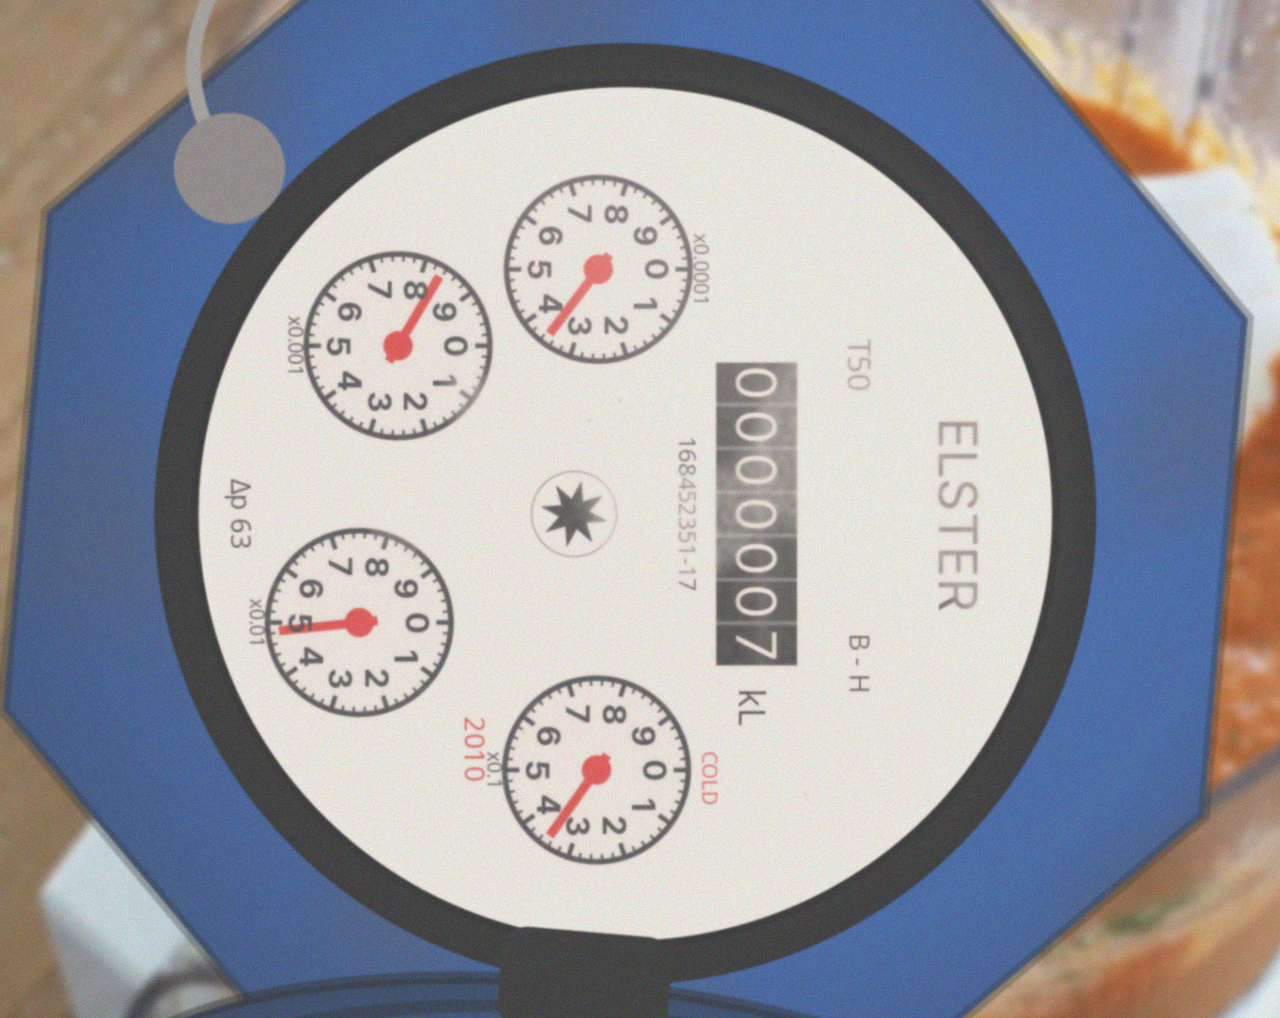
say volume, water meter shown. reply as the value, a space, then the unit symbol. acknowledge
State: 7.3483 kL
